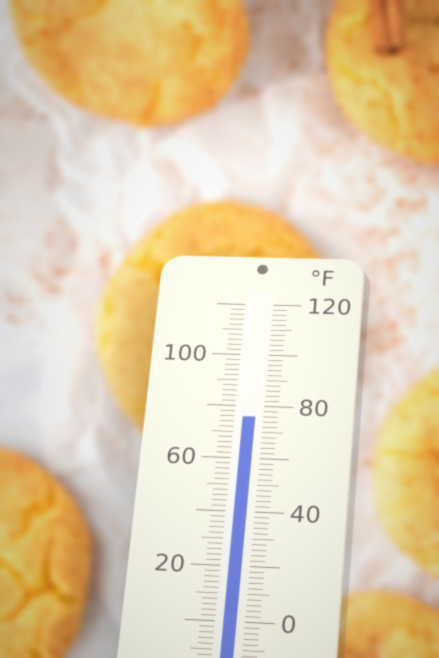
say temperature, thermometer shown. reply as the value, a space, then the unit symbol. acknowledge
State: 76 °F
